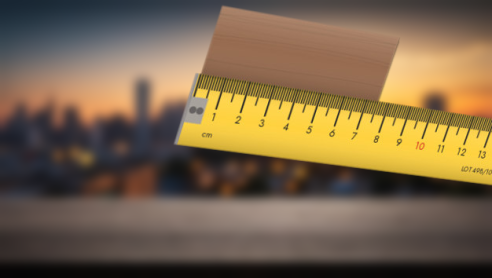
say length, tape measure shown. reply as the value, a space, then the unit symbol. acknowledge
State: 7.5 cm
